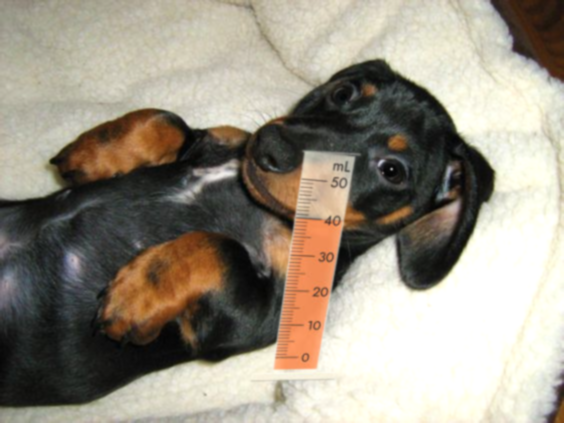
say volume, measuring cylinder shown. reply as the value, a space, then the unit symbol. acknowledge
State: 40 mL
